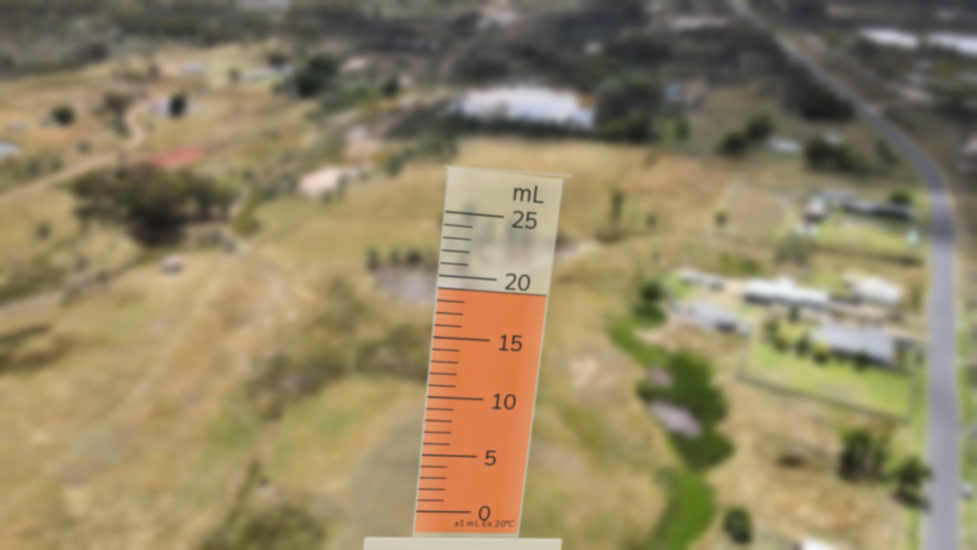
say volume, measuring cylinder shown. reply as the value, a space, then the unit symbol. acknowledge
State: 19 mL
